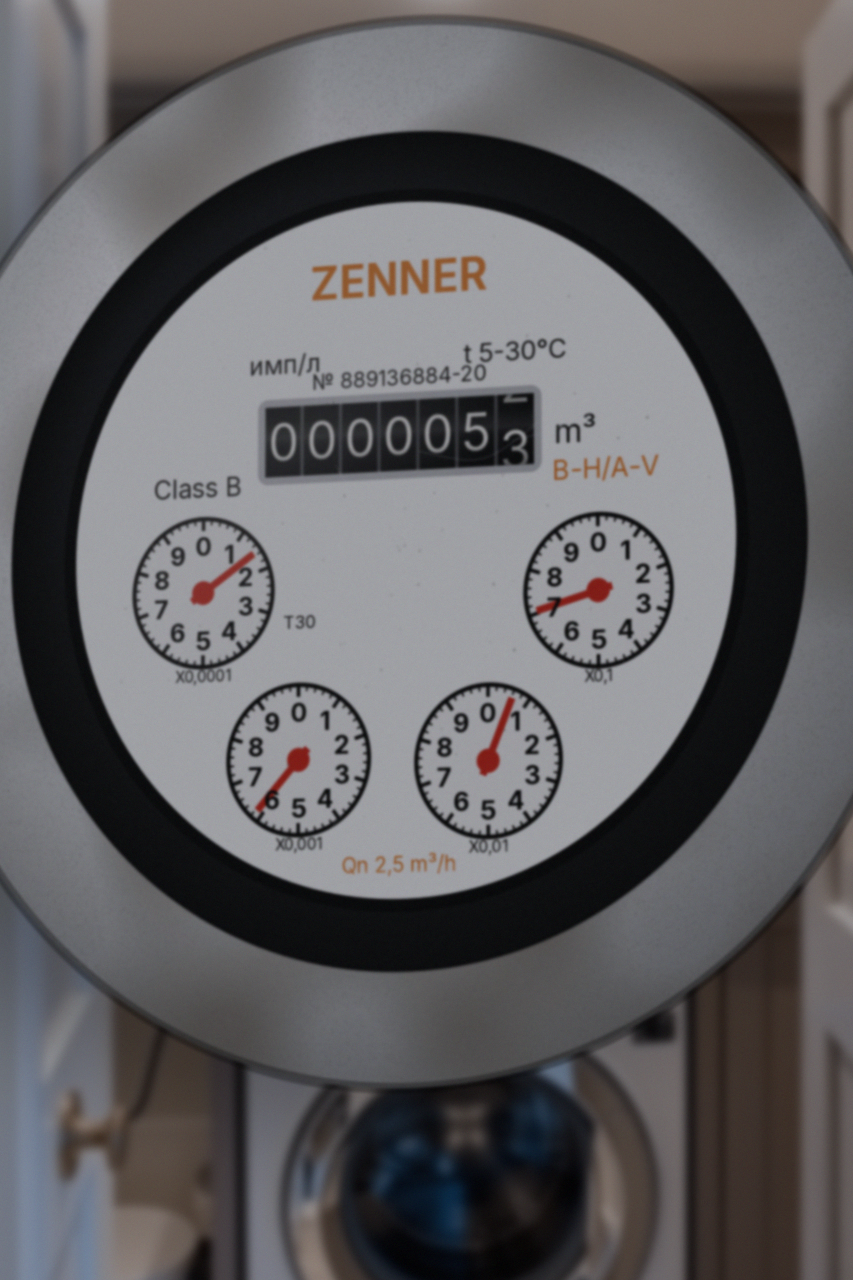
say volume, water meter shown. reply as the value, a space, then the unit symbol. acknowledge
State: 52.7061 m³
